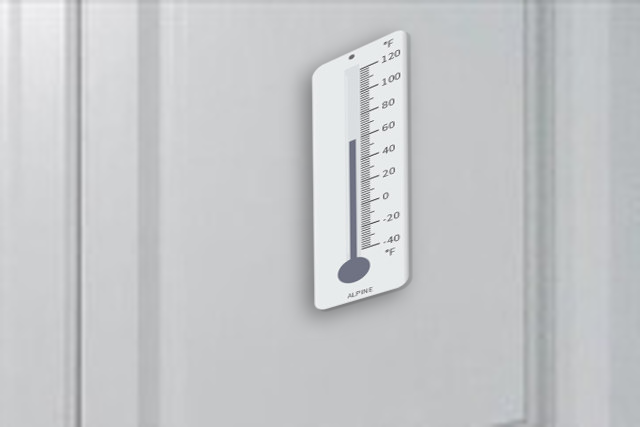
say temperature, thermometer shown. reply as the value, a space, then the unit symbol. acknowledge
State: 60 °F
